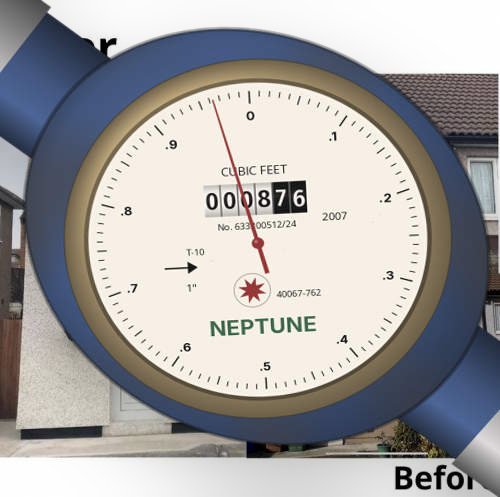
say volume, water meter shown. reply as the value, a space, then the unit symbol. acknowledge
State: 875.96 ft³
